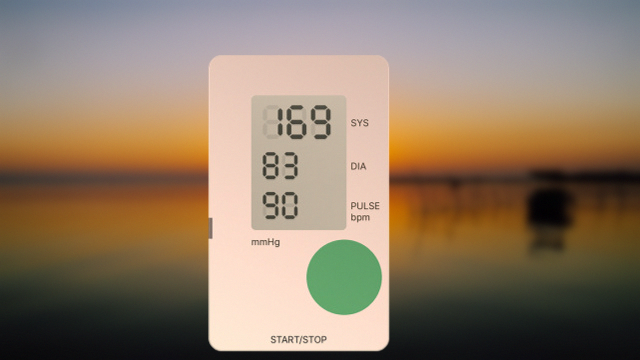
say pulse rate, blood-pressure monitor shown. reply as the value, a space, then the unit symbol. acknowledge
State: 90 bpm
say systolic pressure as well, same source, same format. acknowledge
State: 169 mmHg
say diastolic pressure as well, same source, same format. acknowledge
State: 83 mmHg
